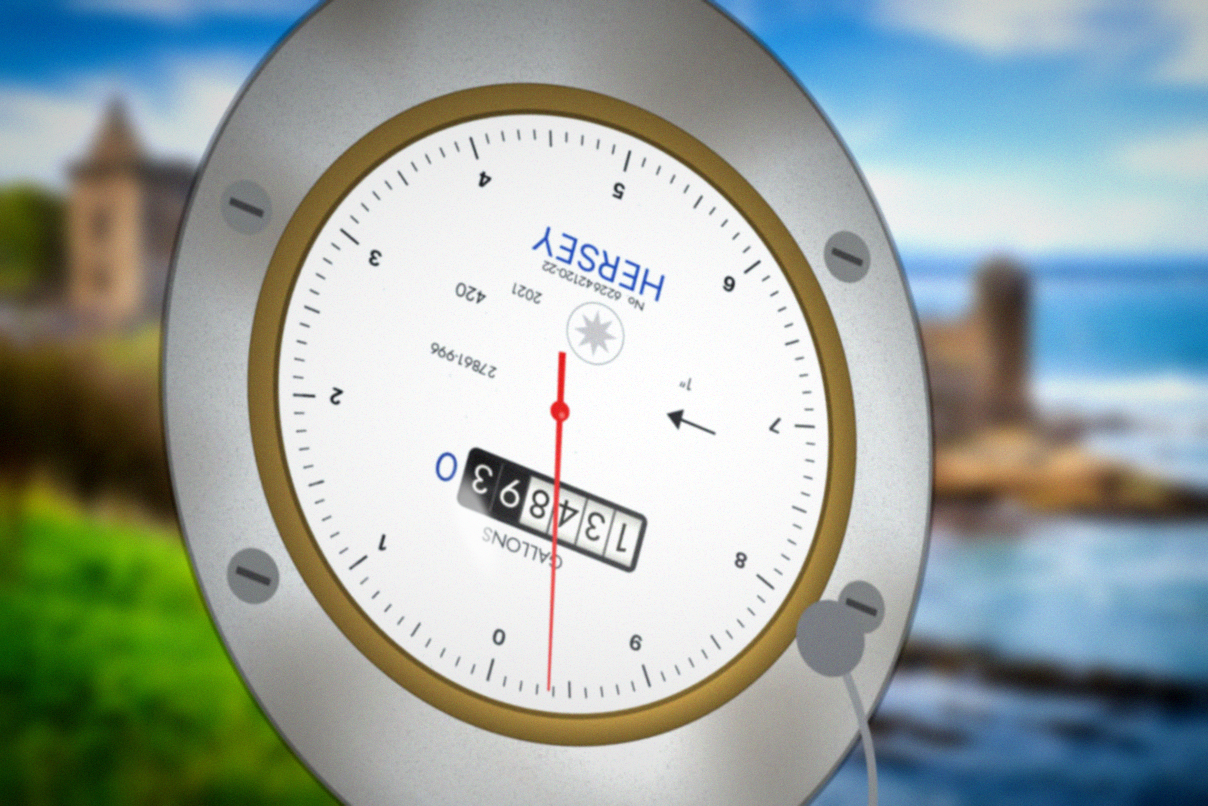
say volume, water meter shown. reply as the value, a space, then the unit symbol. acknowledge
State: 1348929.6 gal
